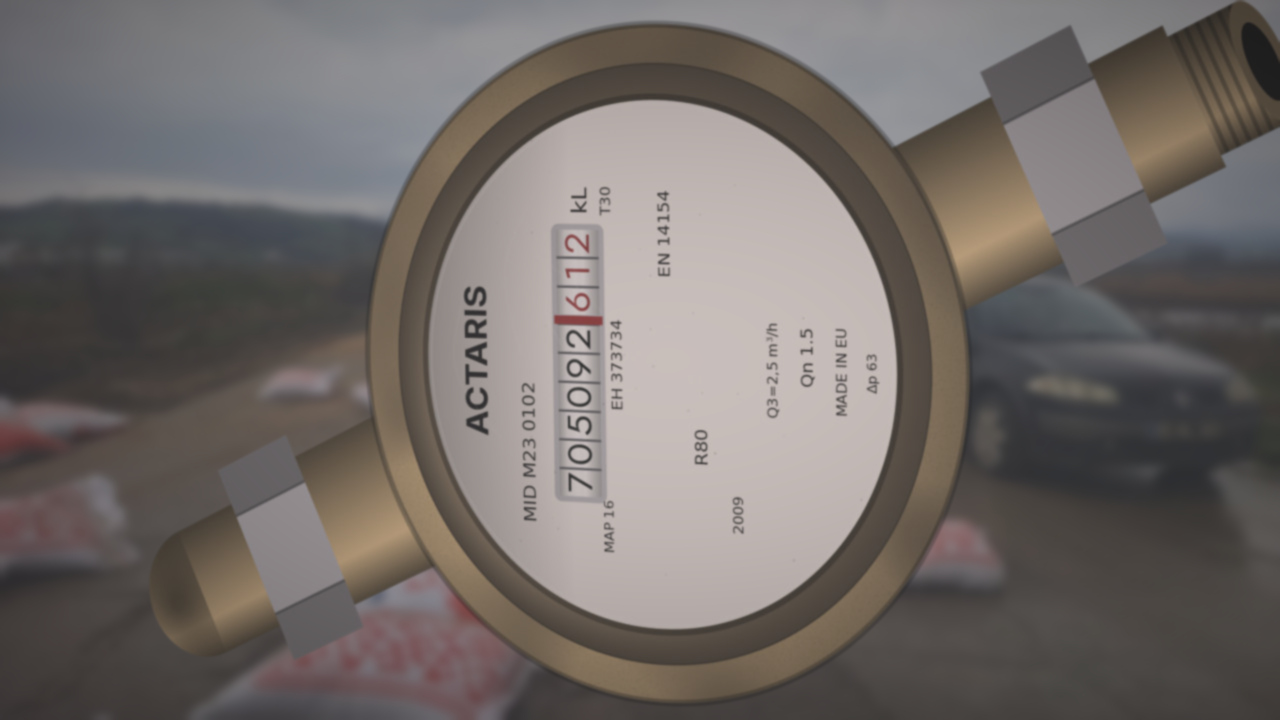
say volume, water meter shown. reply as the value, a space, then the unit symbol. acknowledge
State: 705092.612 kL
